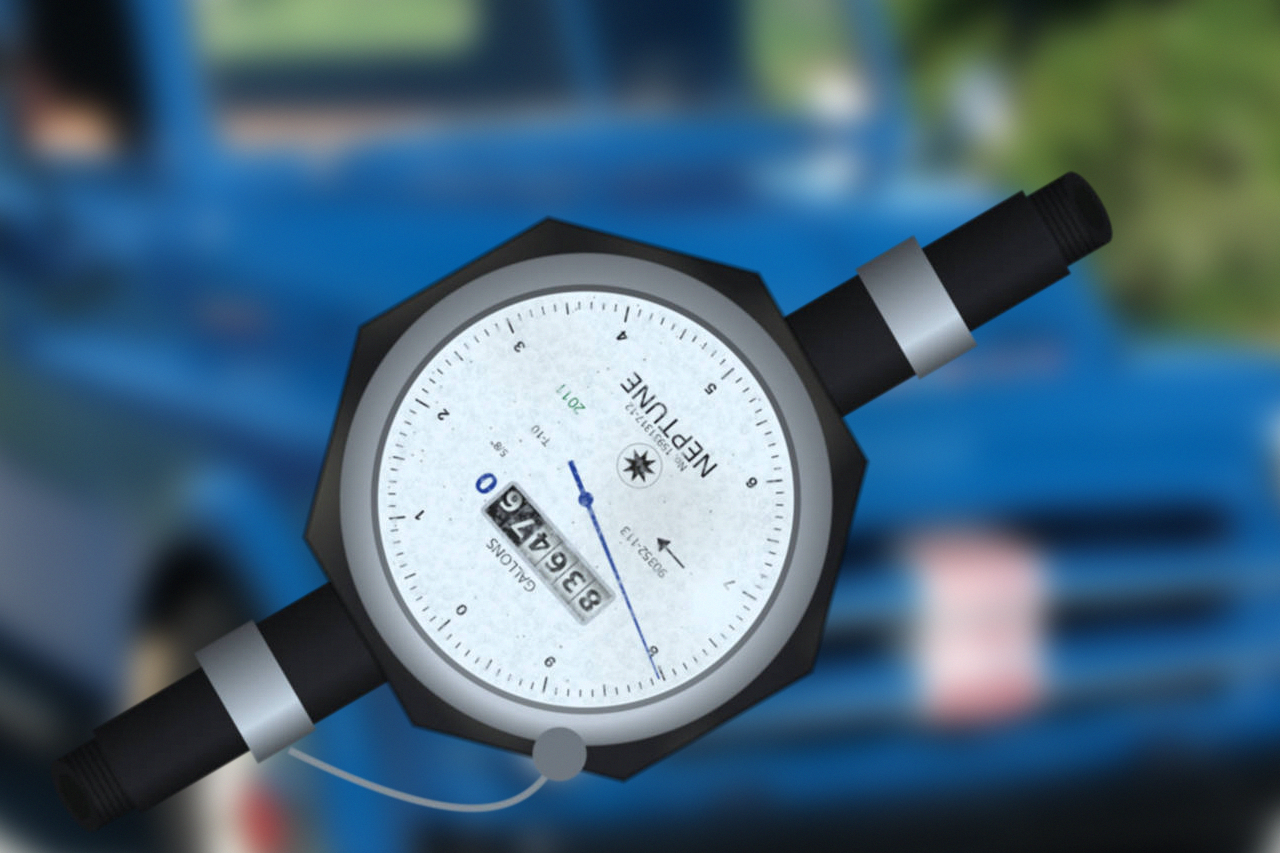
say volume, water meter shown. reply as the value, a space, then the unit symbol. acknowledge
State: 8364758.0 gal
